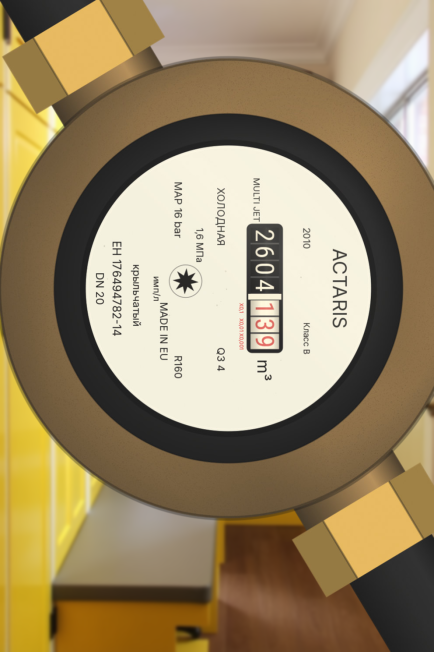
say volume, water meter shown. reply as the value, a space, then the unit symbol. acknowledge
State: 2604.139 m³
